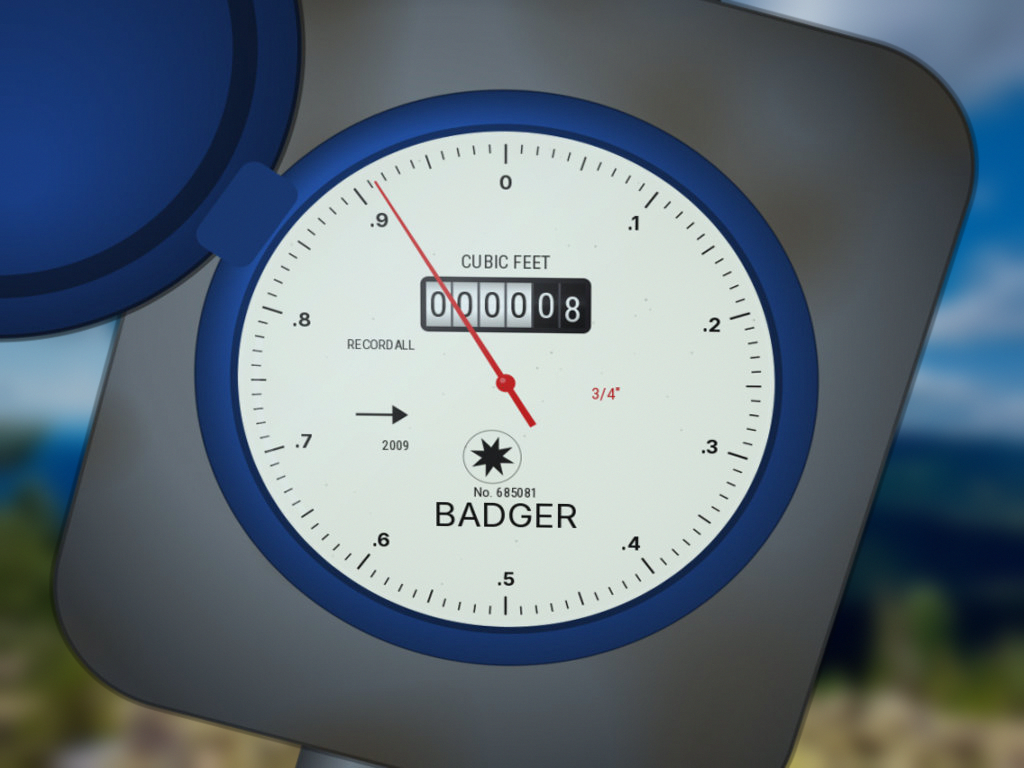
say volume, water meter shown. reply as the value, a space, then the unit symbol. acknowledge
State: 7.91 ft³
